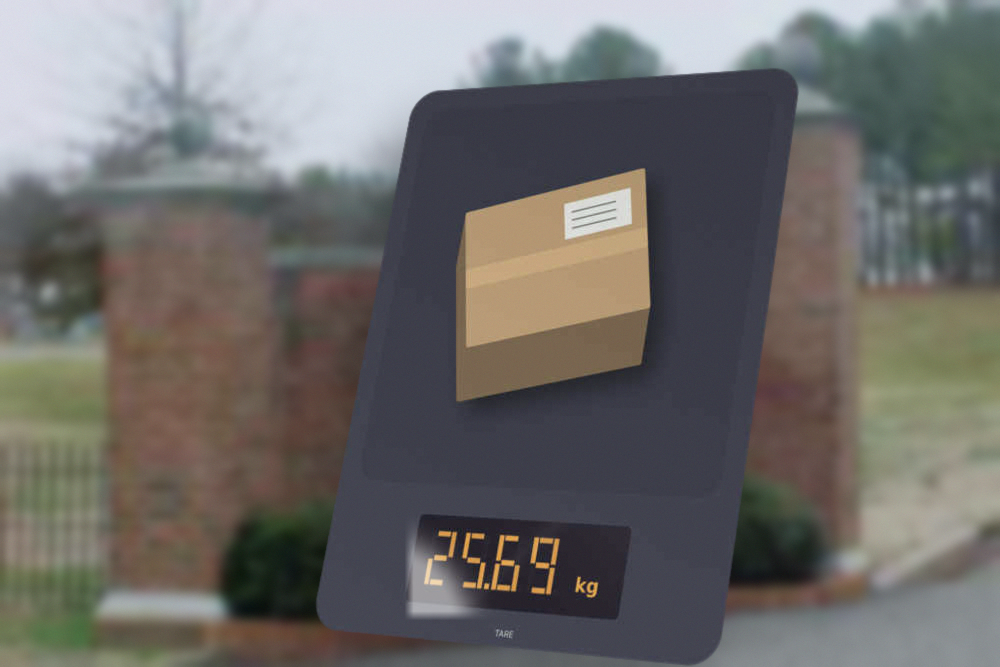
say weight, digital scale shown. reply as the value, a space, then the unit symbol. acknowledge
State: 25.69 kg
